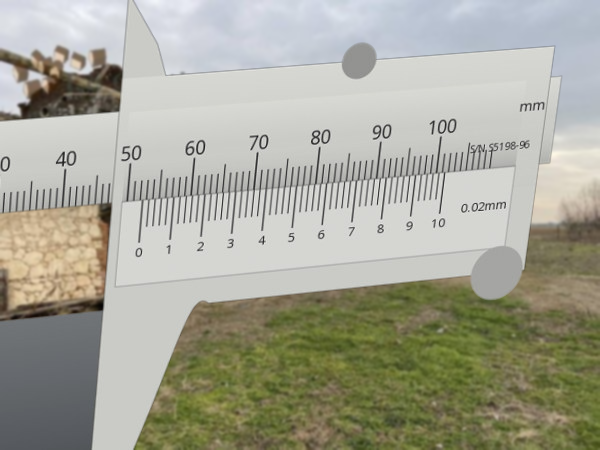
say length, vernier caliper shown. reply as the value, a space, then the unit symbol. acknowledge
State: 52.4 mm
